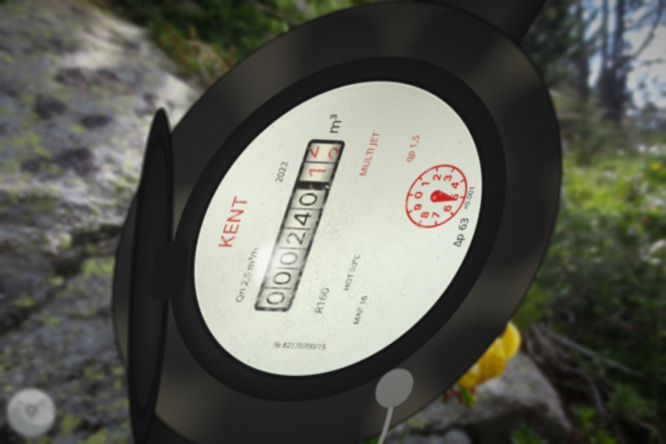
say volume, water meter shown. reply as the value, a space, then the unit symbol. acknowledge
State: 240.125 m³
